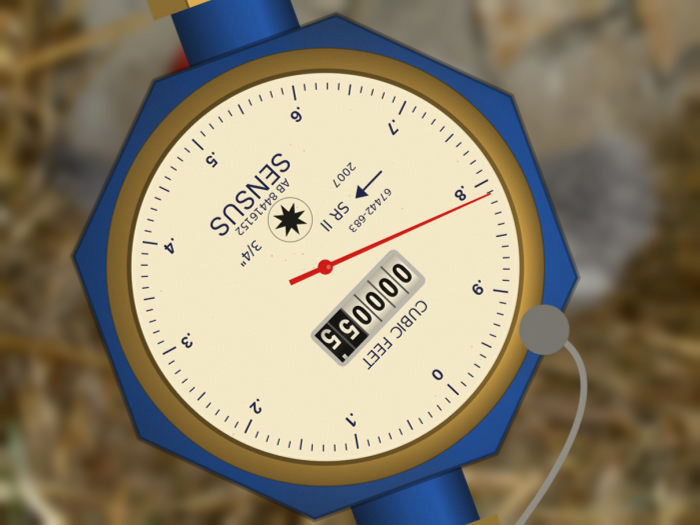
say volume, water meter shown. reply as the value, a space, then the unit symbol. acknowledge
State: 54.81 ft³
